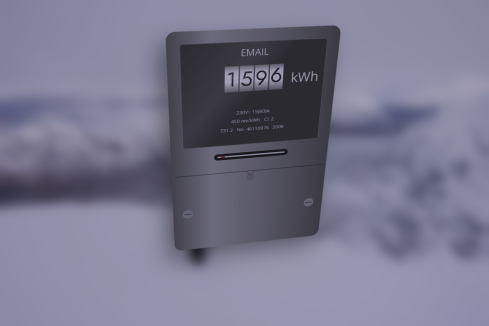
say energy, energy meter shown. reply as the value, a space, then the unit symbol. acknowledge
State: 1596 kWh
